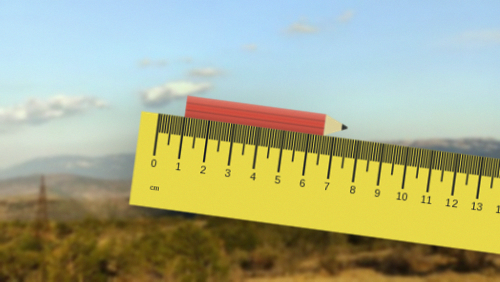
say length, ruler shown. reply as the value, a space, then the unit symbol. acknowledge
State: 6.5 cm
